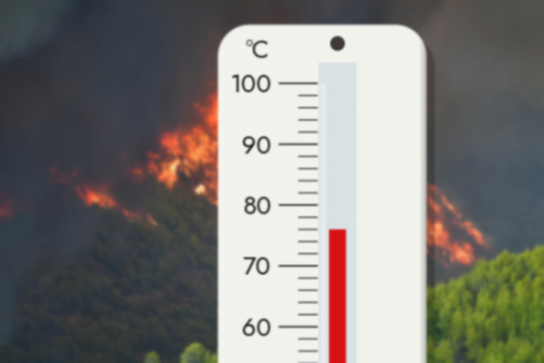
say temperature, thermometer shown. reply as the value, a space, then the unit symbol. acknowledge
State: 76 °C
